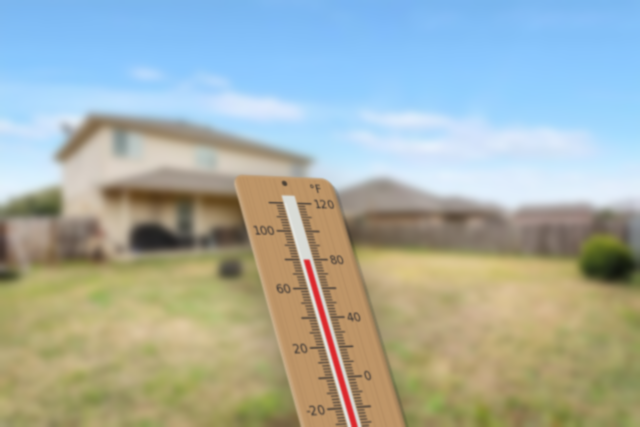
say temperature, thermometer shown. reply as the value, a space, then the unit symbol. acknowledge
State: 80 °F
